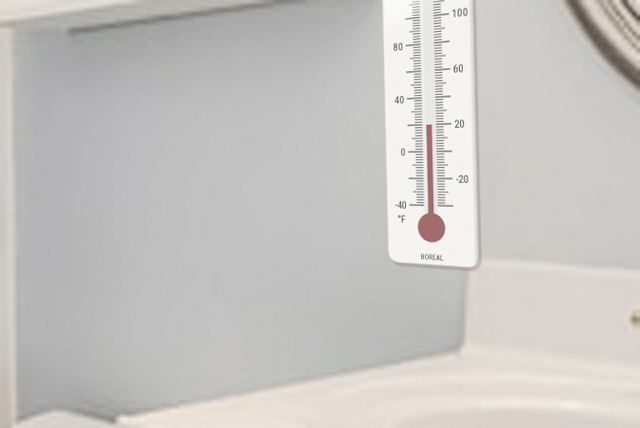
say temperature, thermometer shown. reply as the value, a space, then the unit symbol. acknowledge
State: 20 °F
